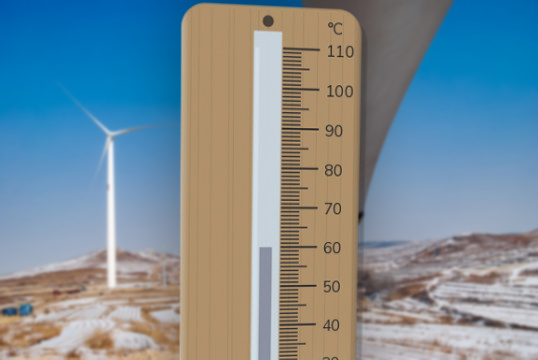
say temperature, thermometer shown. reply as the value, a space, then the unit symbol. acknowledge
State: 60 °C
